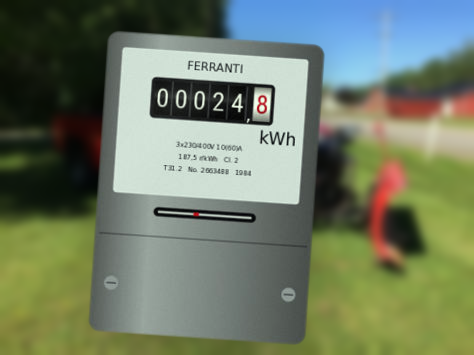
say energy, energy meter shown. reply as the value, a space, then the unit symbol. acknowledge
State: 24.8 kWh
